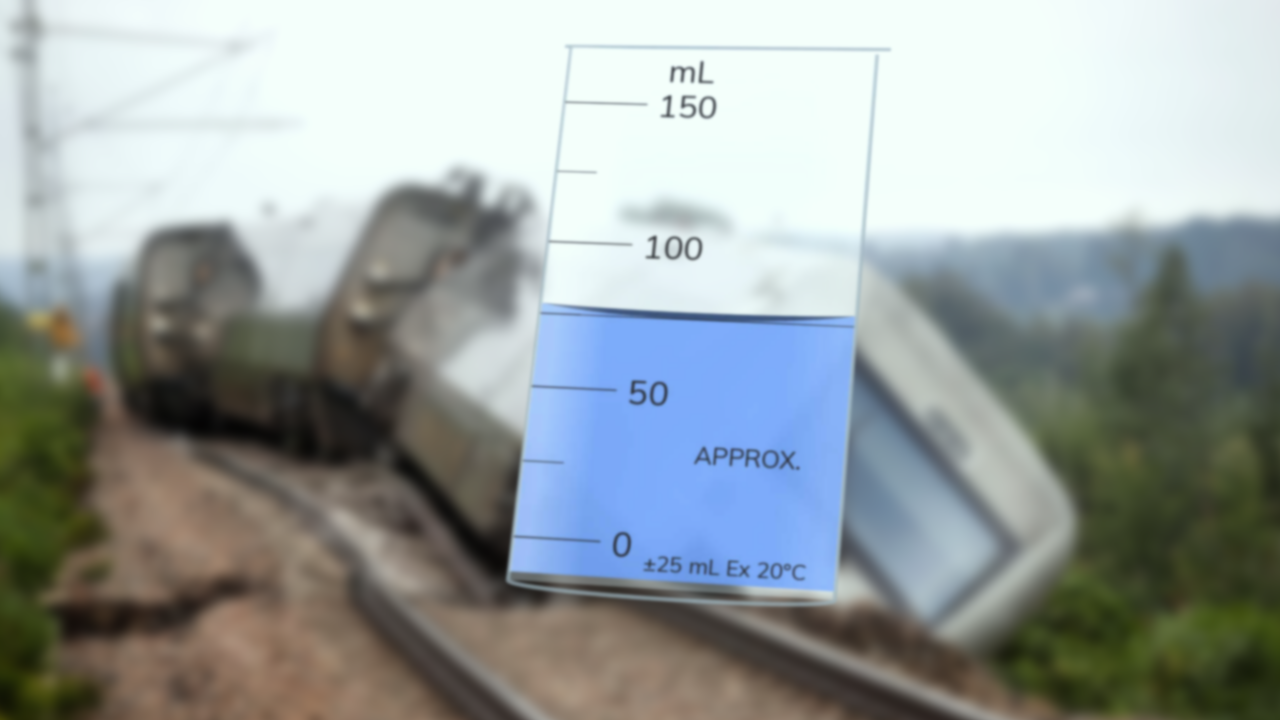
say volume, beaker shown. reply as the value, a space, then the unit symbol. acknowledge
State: 75 mL
